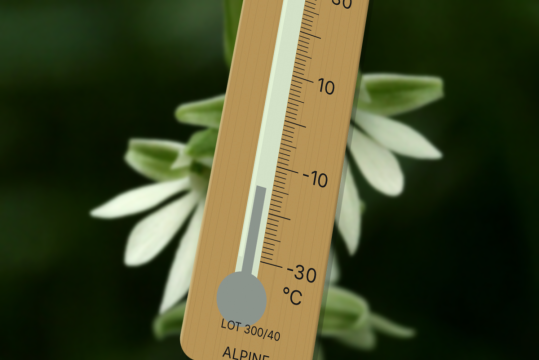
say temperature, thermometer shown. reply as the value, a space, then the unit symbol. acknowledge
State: -15 °C
